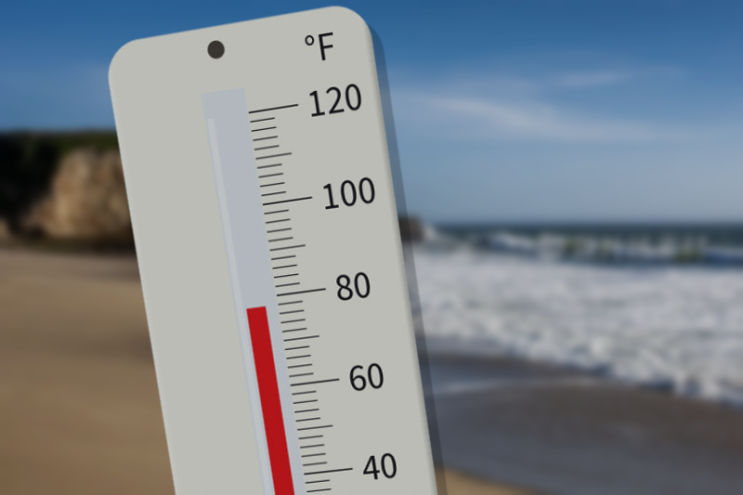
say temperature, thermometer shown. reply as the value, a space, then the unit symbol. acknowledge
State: 78 °F
